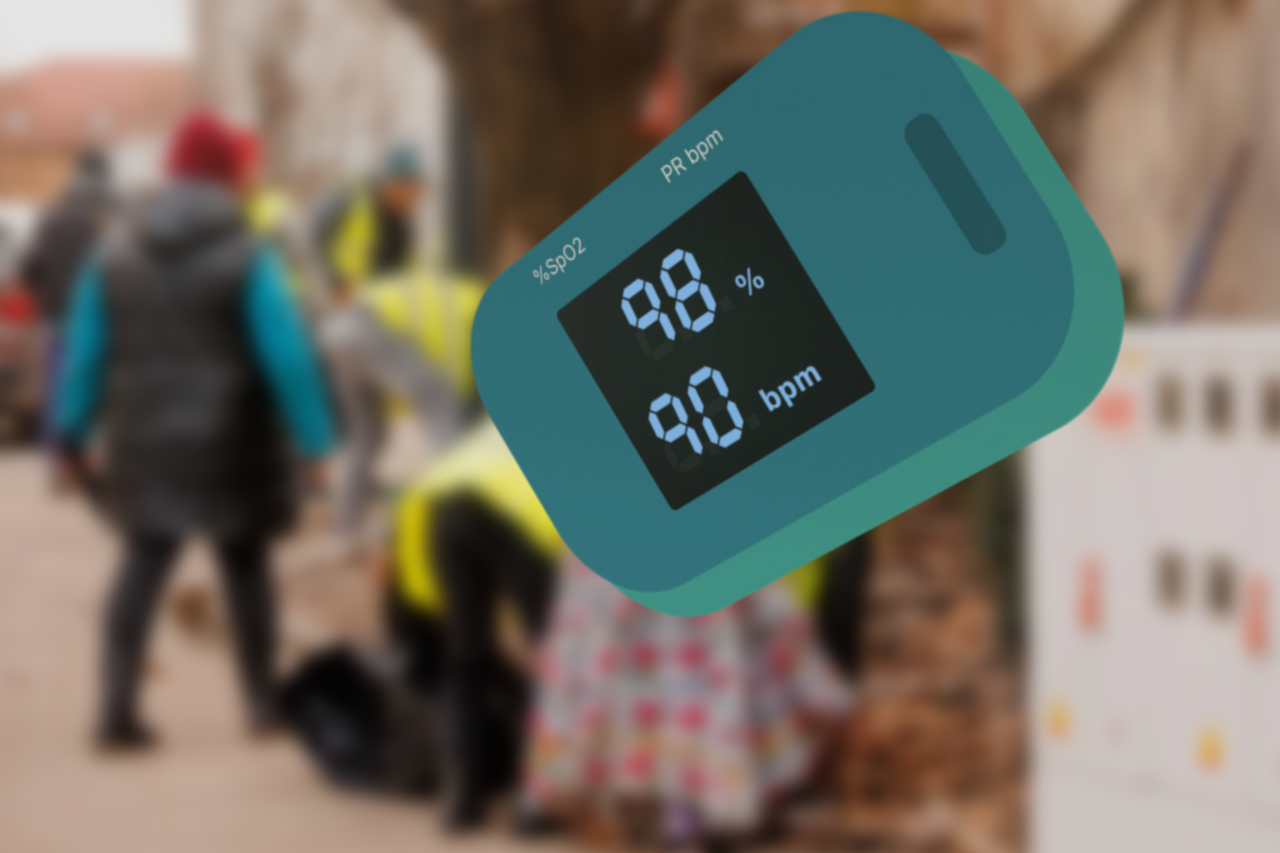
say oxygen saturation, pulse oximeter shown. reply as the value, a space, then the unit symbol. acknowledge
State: 98 %
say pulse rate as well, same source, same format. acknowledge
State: 90 bpm
